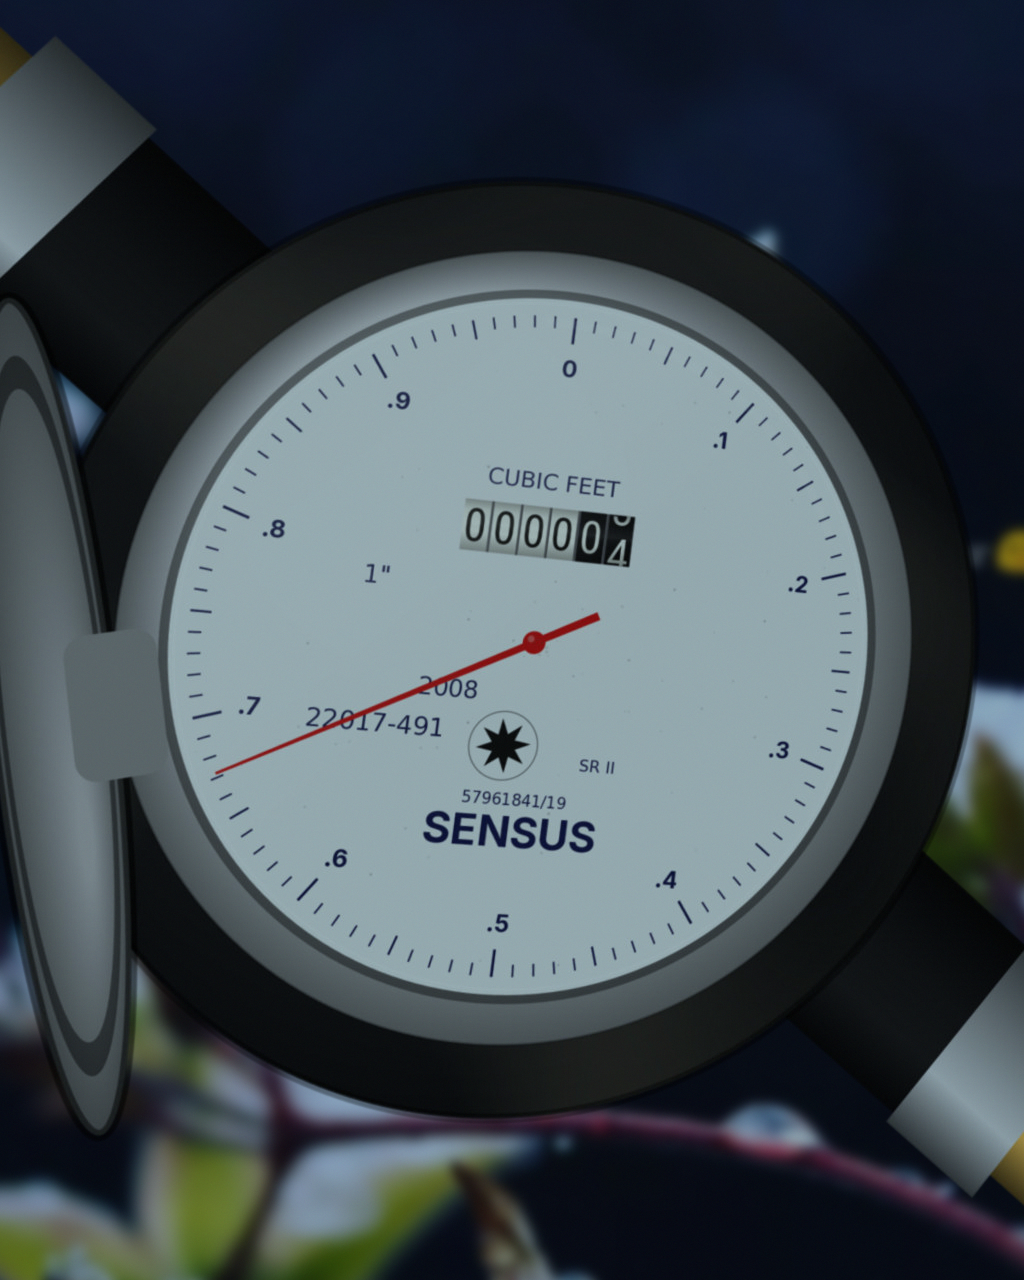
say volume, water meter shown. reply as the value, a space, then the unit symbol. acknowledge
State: 3.67 ft³
